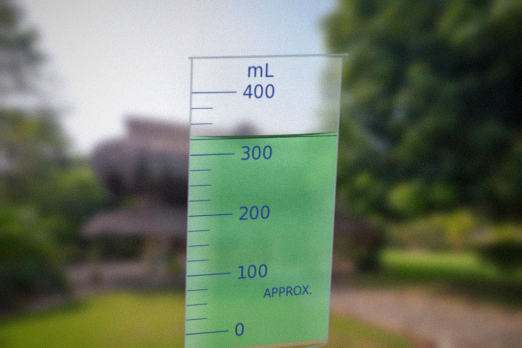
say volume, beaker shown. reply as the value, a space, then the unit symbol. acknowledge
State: 325 mL
